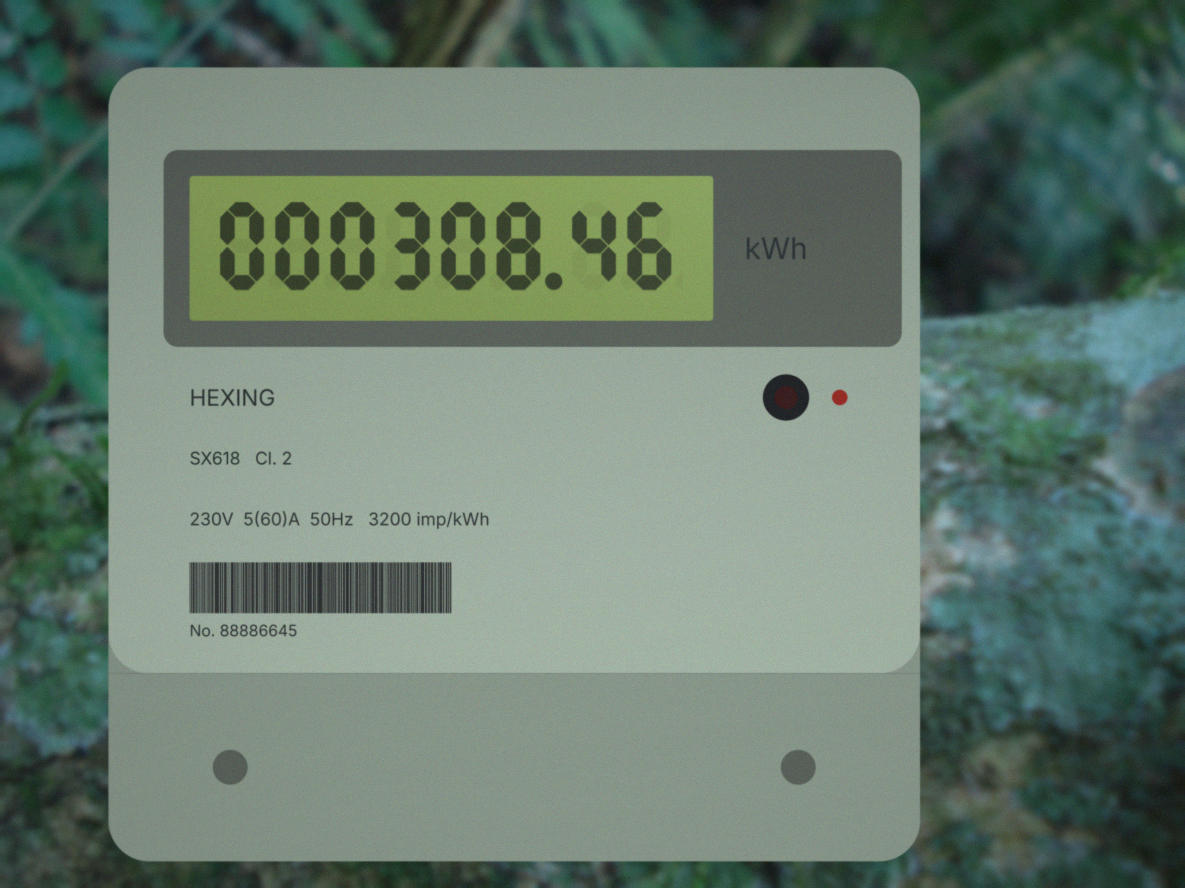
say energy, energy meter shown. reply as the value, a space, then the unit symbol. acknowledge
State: 308.46 kWh
